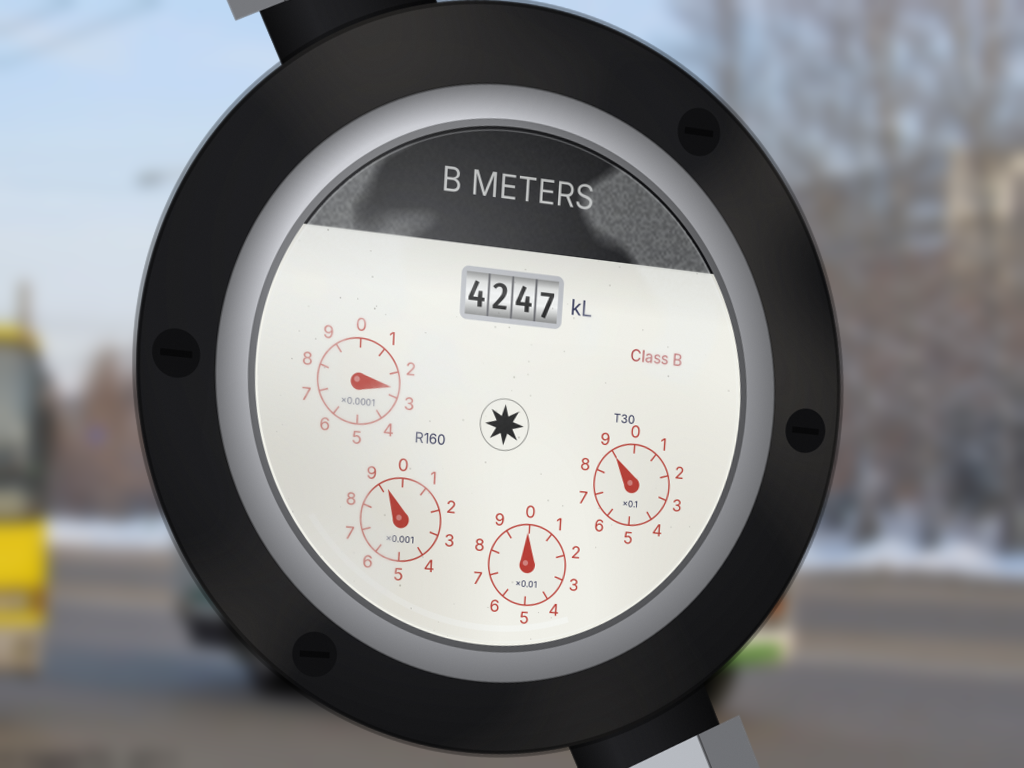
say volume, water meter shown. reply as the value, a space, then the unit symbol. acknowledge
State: 4246.8992 kL
